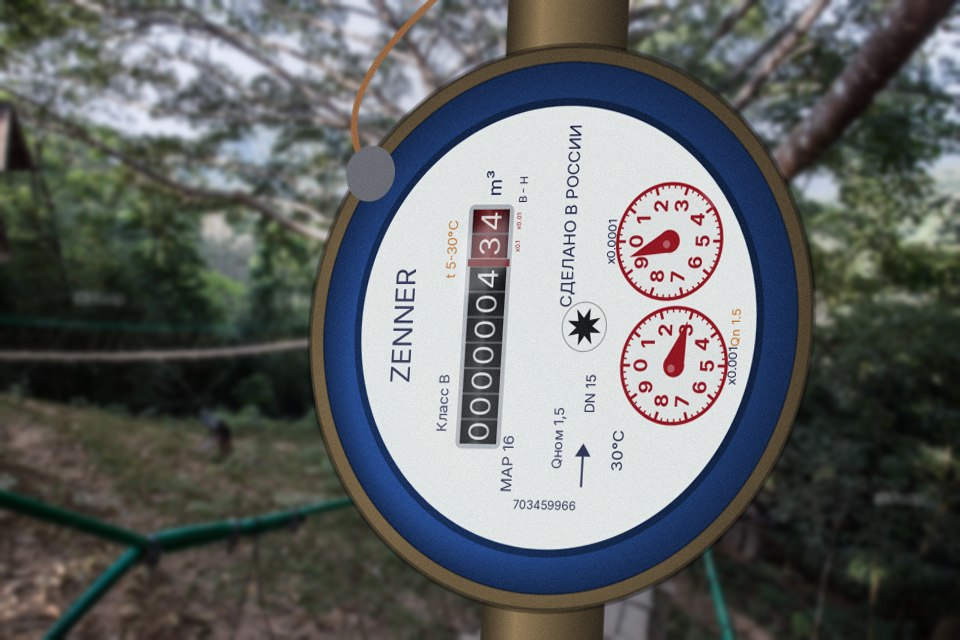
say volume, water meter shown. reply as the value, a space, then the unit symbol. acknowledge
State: 4.3429 m³
